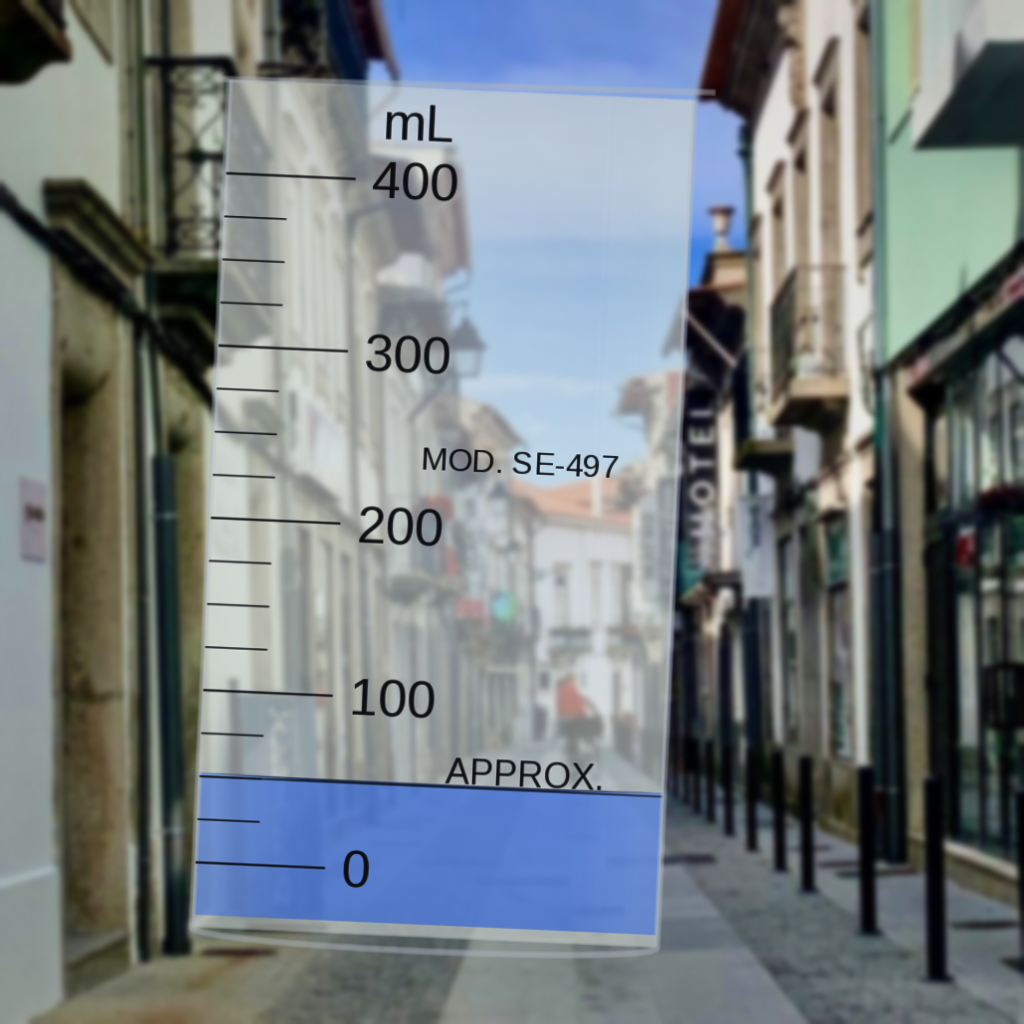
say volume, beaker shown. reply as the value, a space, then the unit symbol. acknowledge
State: 50 mL
